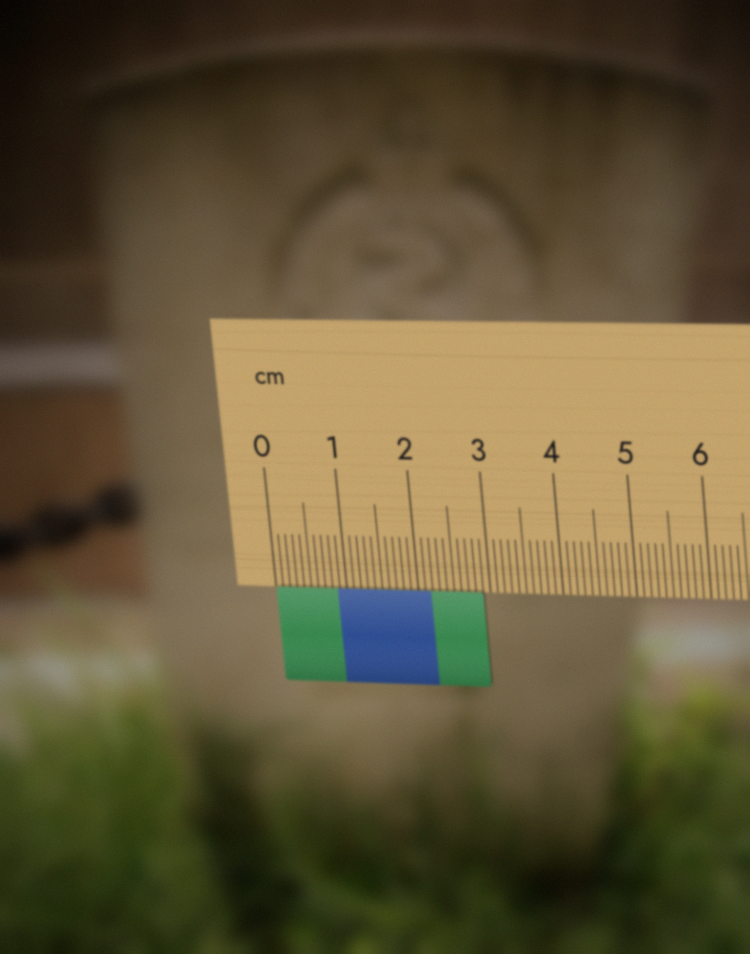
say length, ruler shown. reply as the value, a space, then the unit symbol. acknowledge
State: 2.9 cm
